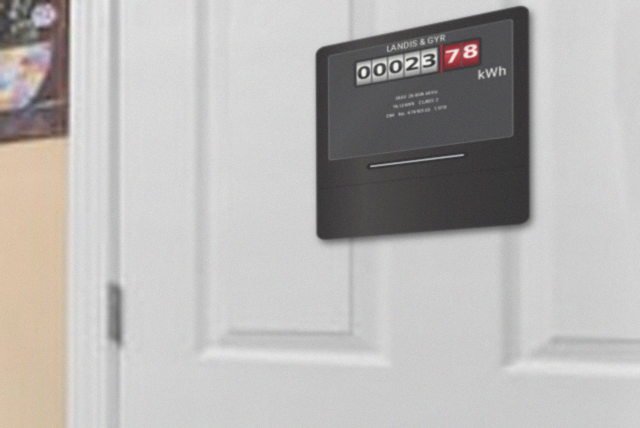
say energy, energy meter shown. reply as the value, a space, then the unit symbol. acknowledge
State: 23.78 kWh
